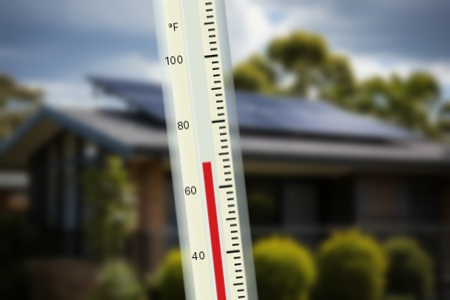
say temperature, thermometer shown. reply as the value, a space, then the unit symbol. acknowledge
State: 68 °F
